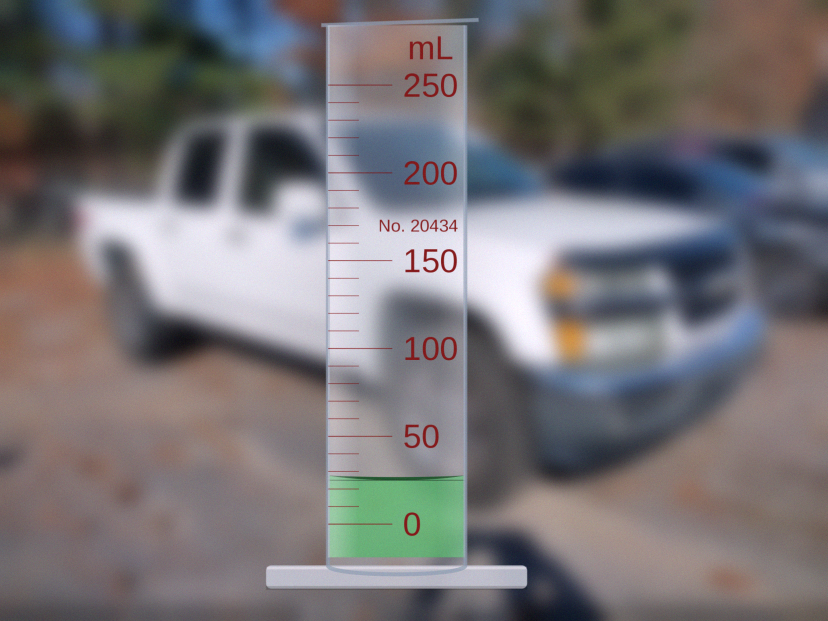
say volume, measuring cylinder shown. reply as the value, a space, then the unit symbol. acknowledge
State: 25 mL
